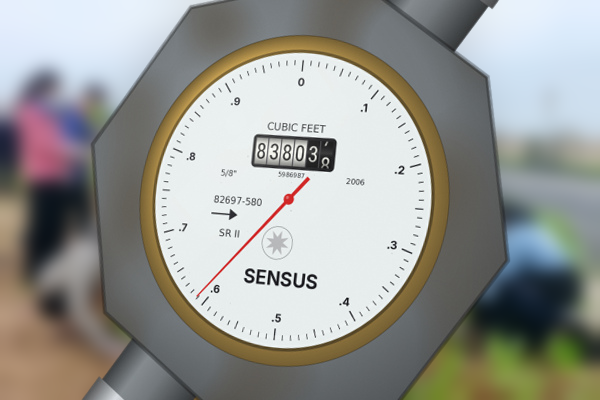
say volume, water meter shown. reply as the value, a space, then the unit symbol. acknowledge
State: 838037.61 ft³
